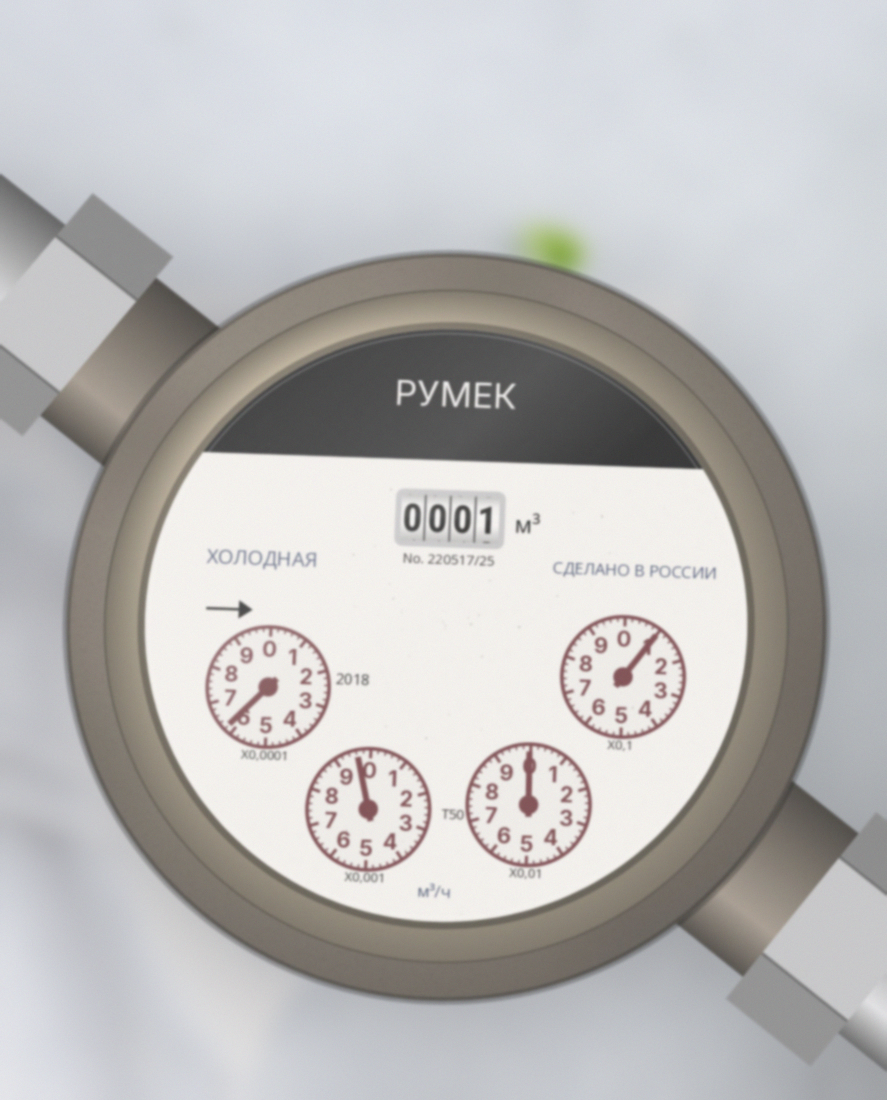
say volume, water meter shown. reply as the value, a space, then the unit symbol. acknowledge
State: 1.0996 m³
